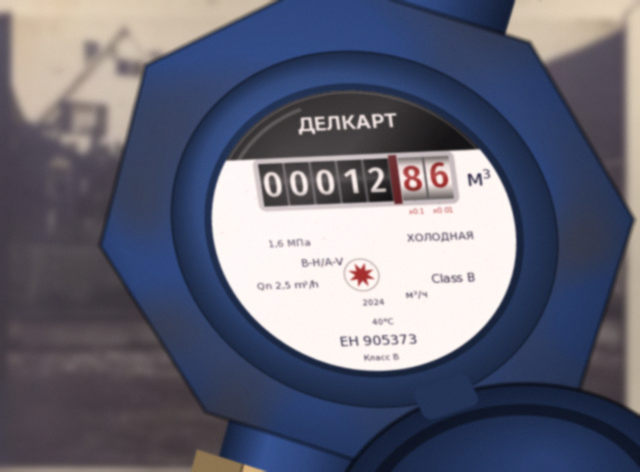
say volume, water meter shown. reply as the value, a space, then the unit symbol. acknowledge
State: 12.86 m³
